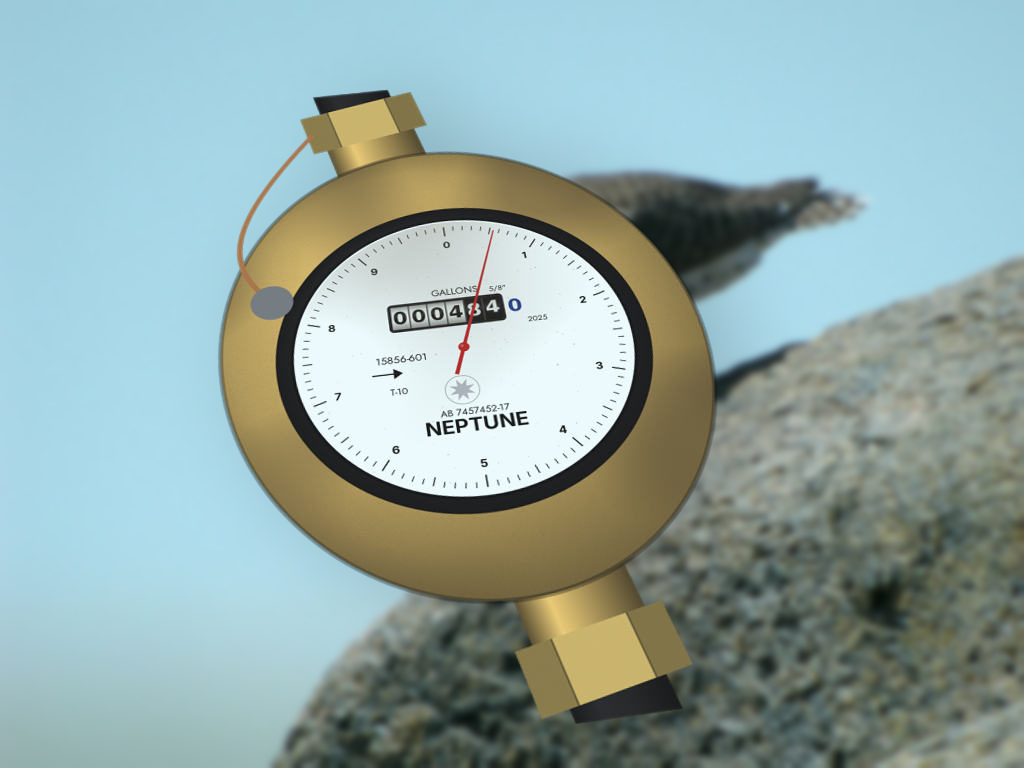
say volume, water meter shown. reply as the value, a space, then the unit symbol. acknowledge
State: 4840.5 gal
